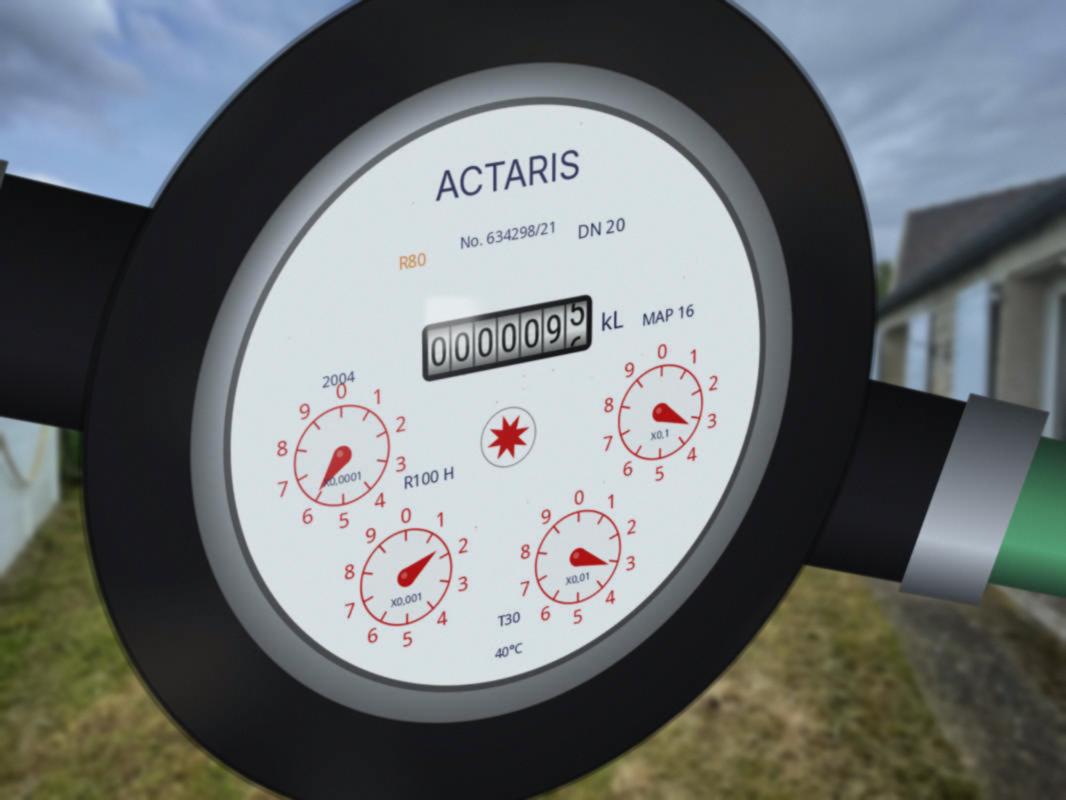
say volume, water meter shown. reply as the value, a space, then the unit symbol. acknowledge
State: 95.3316 kL
